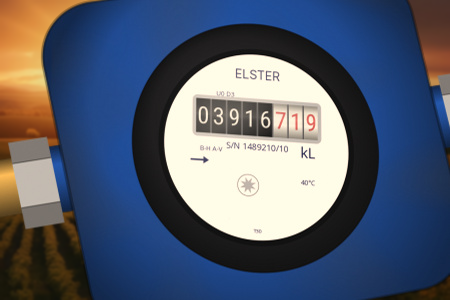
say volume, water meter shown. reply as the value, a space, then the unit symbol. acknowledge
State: 3916.719 kL
